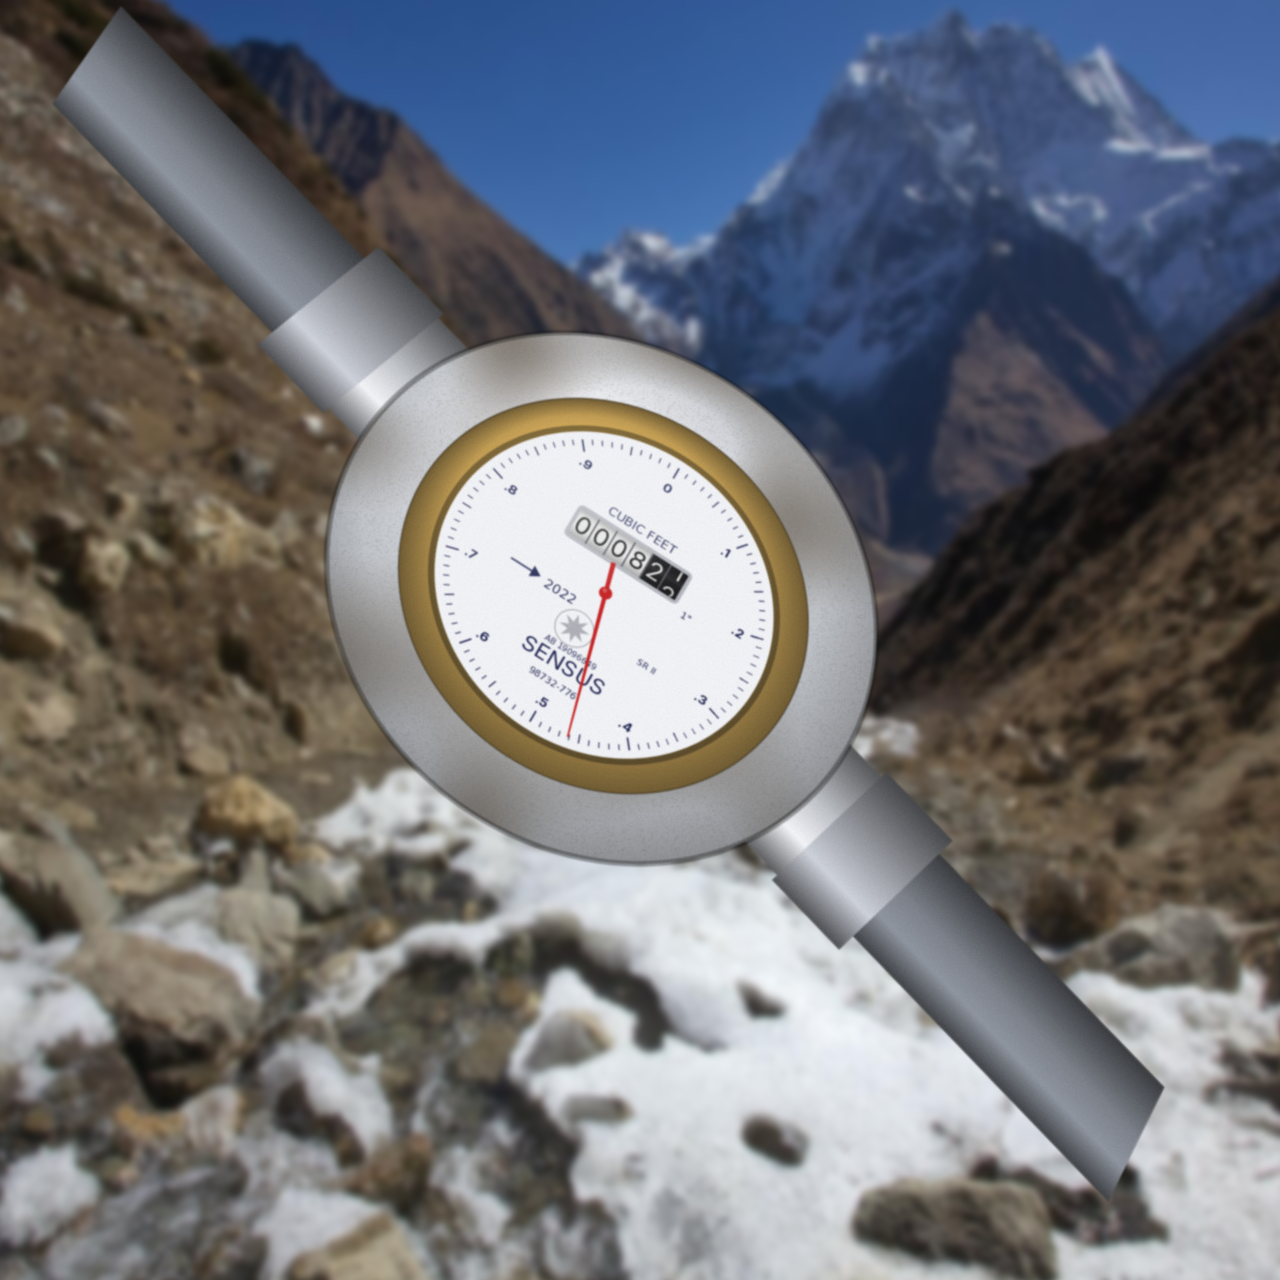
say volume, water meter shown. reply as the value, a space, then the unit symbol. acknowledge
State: 821.46 ft³
